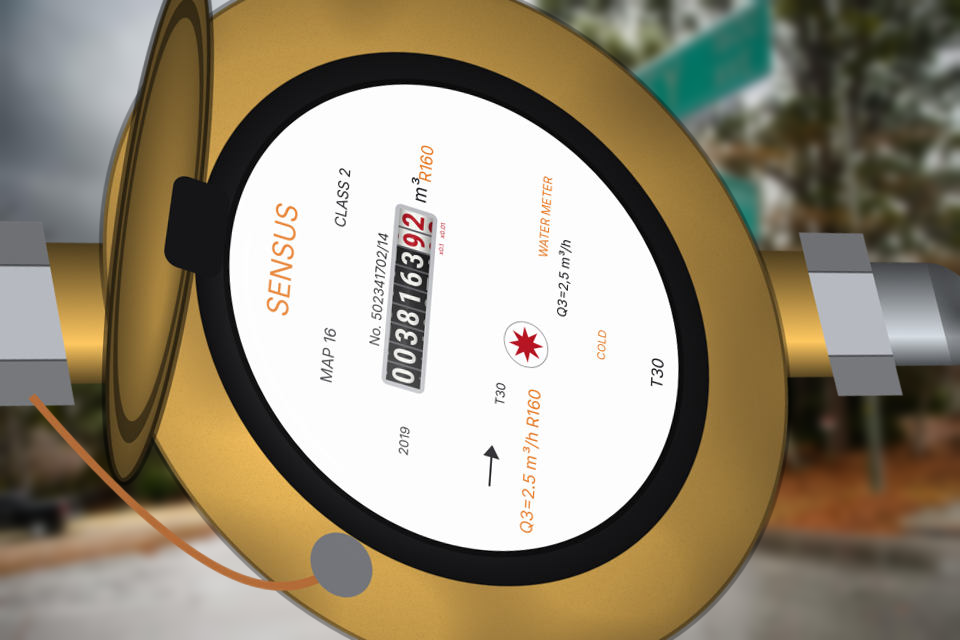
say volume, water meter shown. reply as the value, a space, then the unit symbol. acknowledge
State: 38163.92 m³
